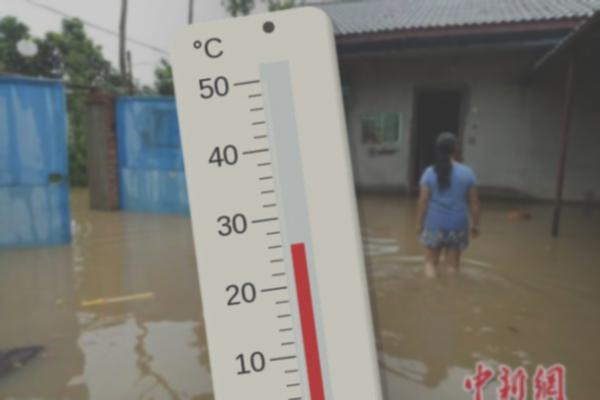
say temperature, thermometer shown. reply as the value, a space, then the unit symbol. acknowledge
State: 26 °C
